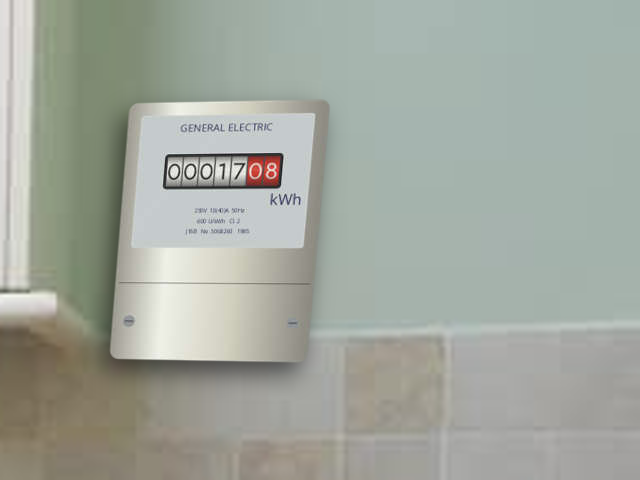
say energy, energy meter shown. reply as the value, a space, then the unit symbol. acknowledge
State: 17.08 kWh
